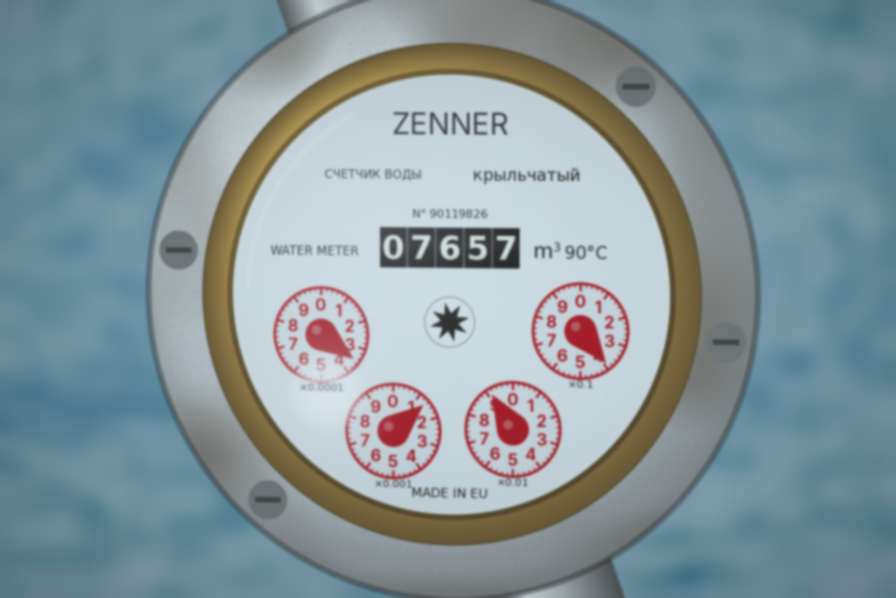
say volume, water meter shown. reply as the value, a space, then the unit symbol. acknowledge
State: 7657.3913 m³
